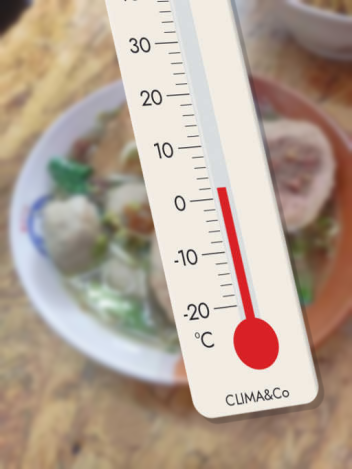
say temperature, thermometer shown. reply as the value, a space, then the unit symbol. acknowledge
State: 2 °C
